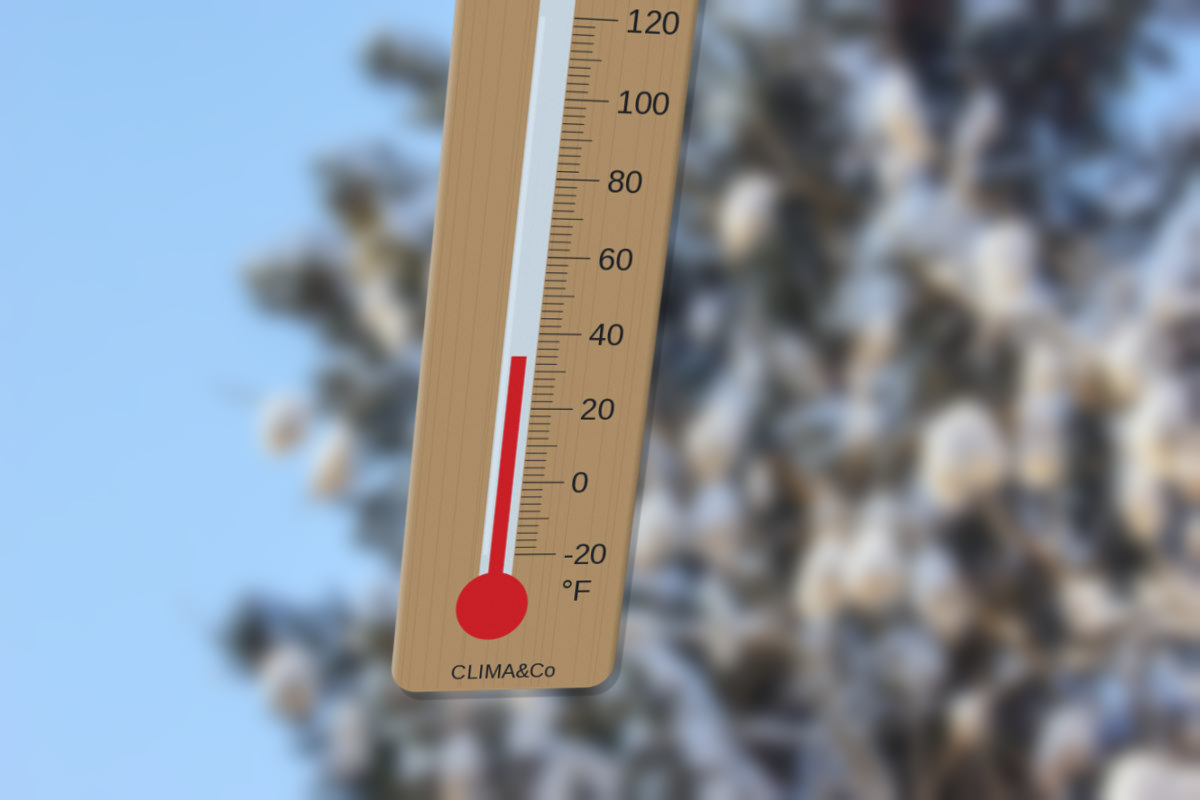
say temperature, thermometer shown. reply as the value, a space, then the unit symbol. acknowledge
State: 34 °F
